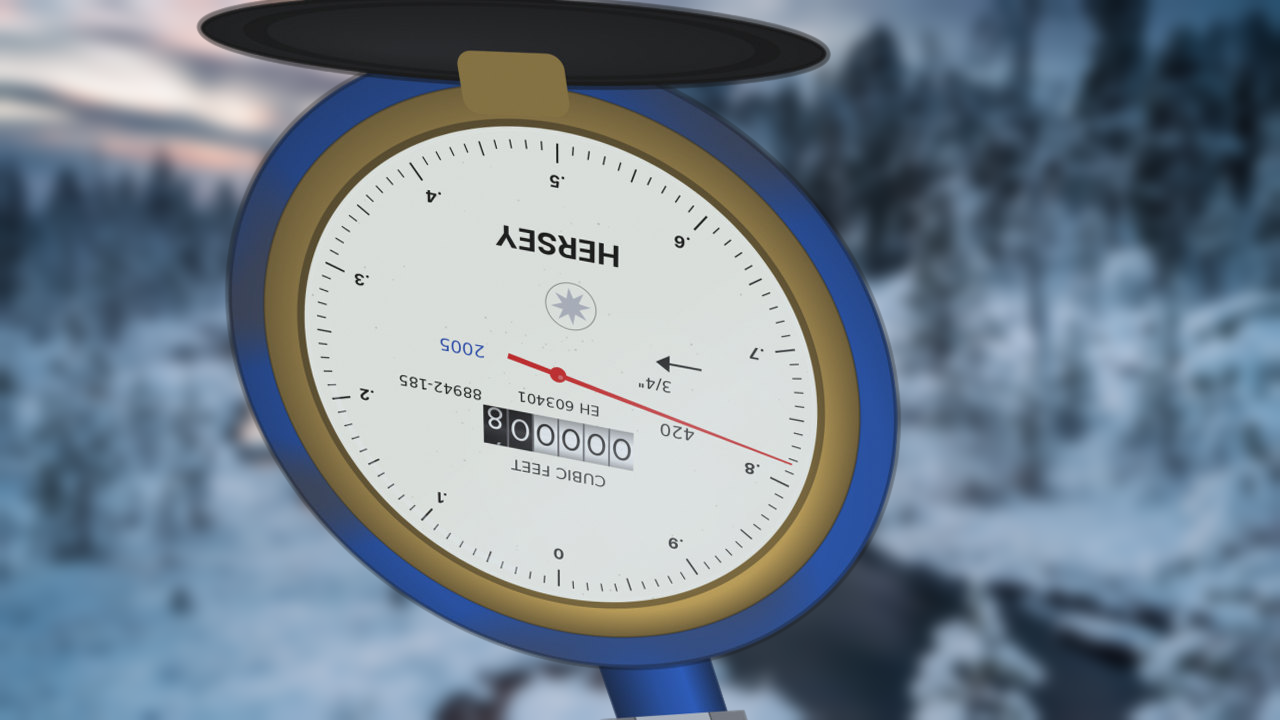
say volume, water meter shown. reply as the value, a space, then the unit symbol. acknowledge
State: 7.78 ft³
